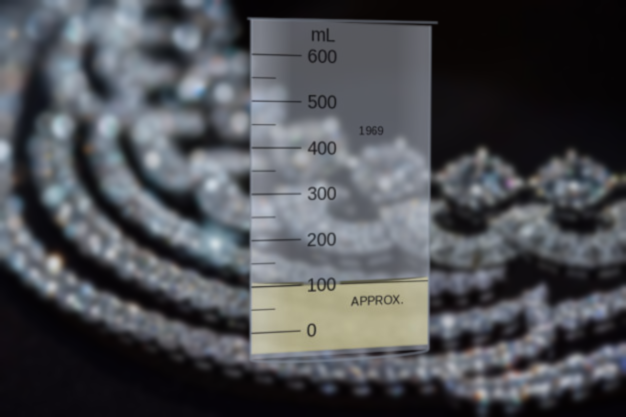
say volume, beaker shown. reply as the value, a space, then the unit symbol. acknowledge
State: 100 mL
